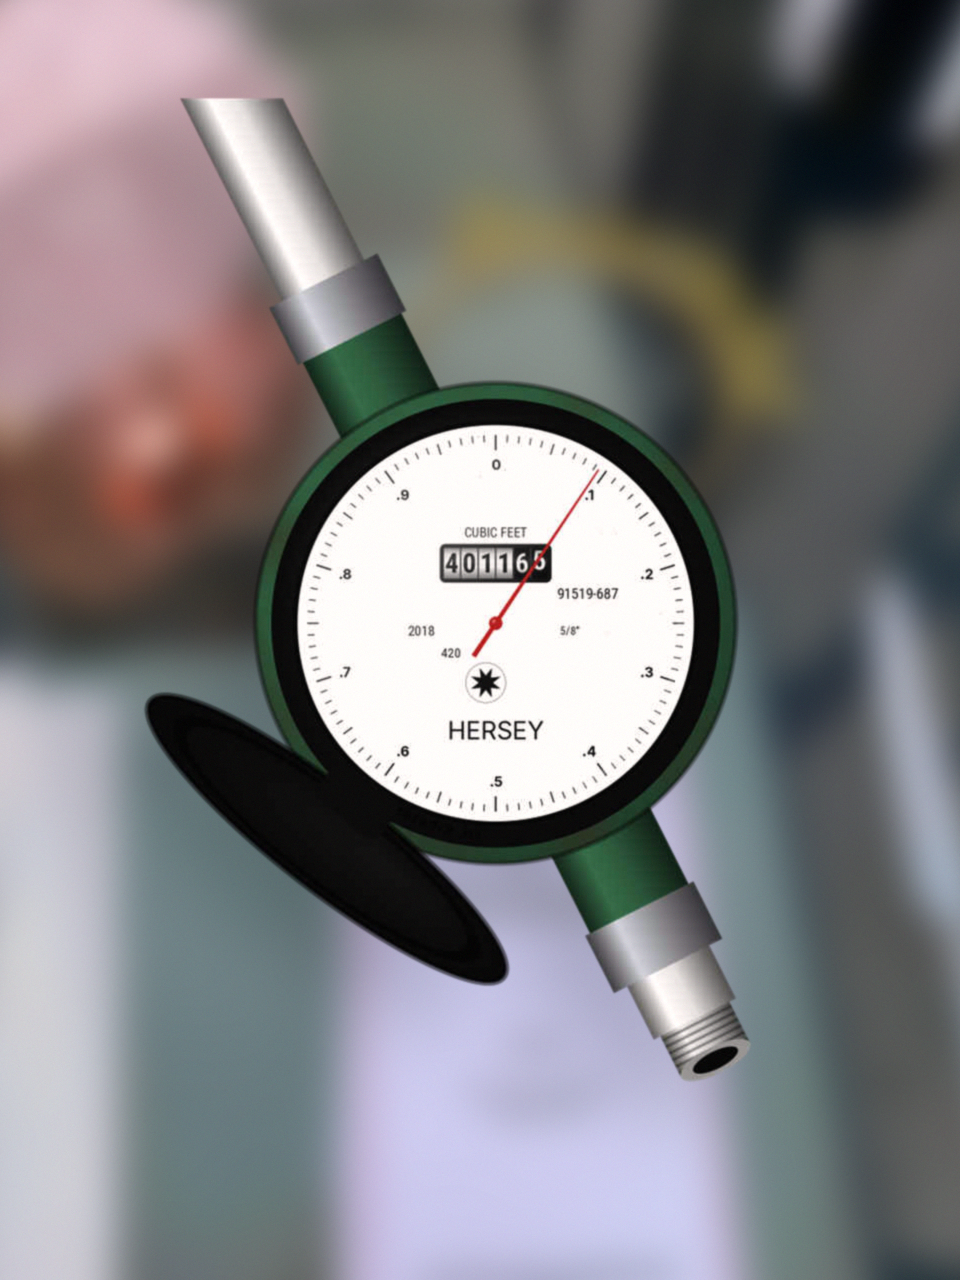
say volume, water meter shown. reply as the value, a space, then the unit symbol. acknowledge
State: 401165.09 ft³
